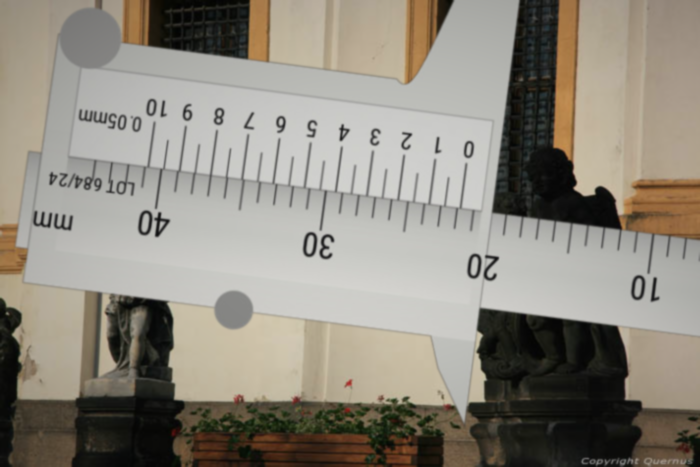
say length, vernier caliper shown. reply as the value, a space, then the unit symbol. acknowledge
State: 21.8 mm
